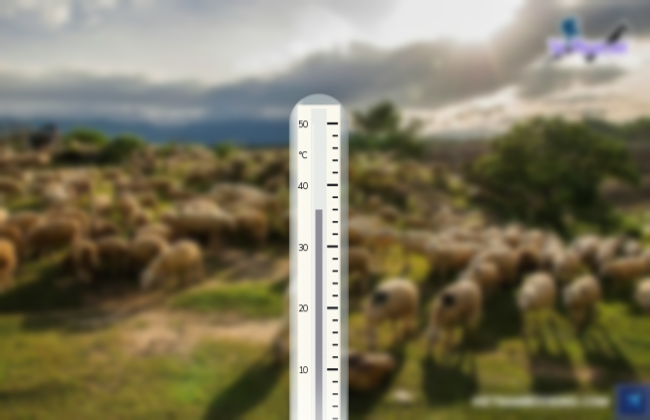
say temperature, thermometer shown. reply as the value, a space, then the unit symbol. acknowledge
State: 36 °C
